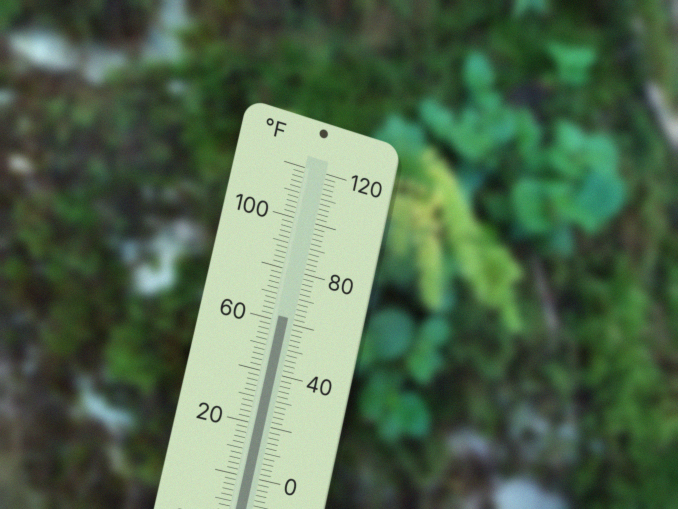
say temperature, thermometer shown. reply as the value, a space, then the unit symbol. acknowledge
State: 62 °F
